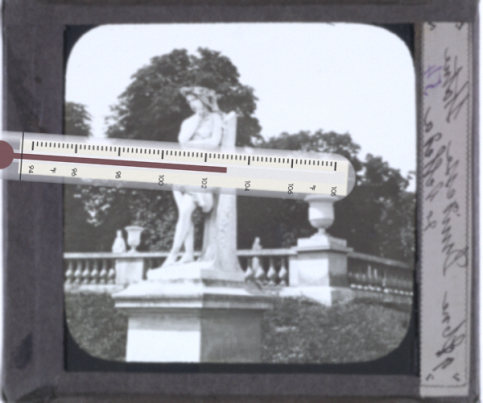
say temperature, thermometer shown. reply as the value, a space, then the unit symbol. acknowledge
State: 103 °F
